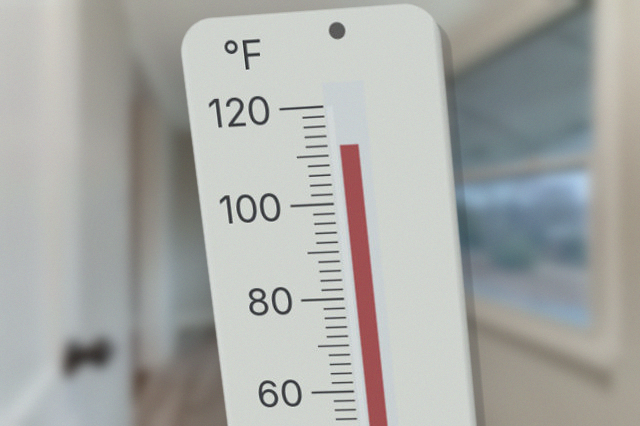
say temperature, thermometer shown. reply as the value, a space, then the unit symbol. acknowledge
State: 112 °F
